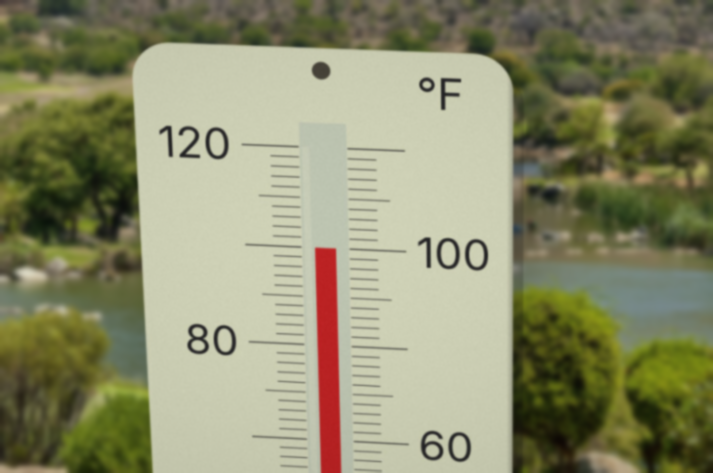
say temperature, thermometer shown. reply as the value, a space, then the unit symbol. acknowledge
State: 100 °F
